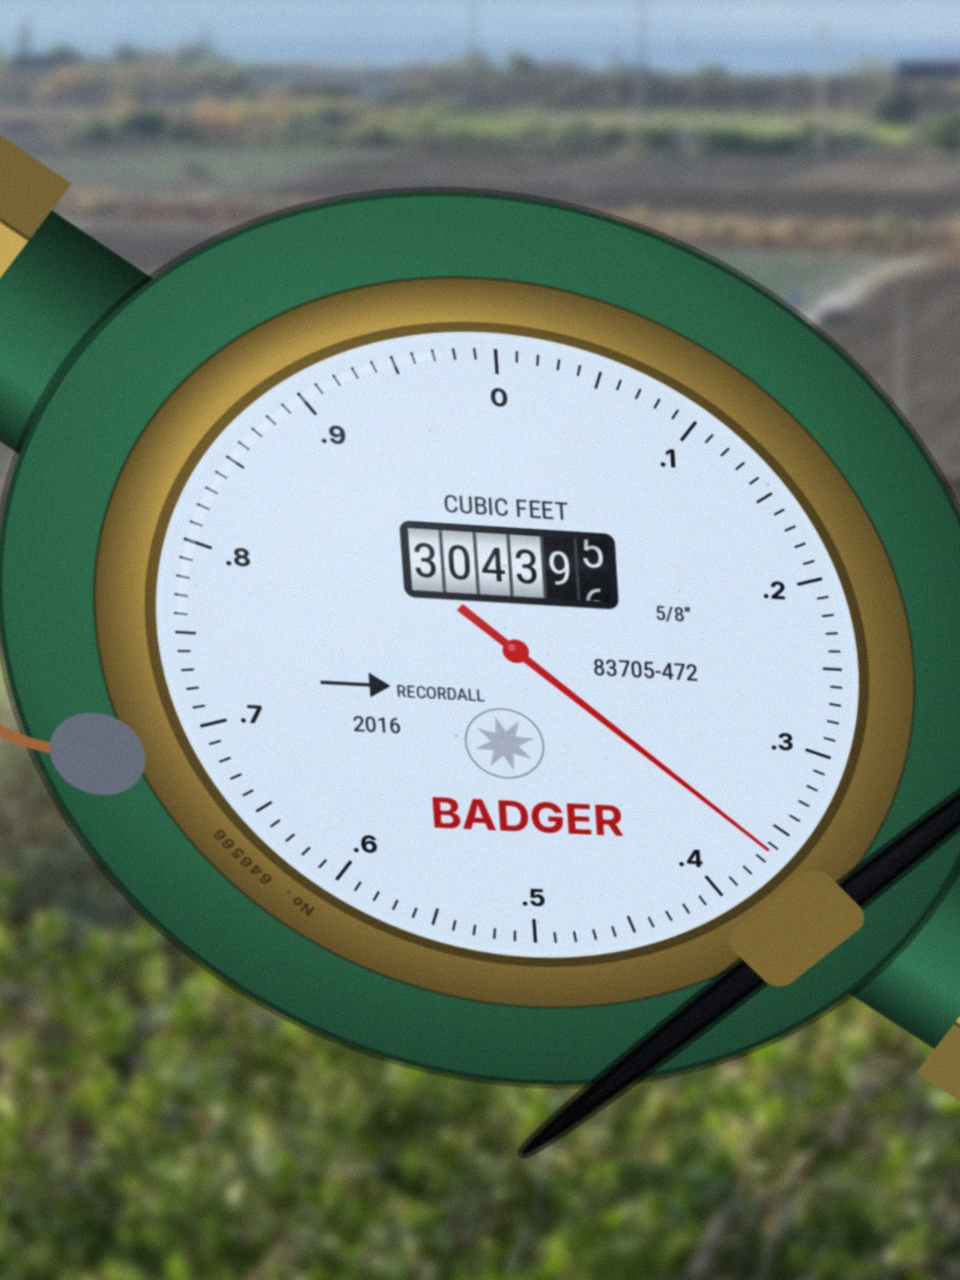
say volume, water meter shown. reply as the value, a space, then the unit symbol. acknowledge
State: 304395.36 ft³
